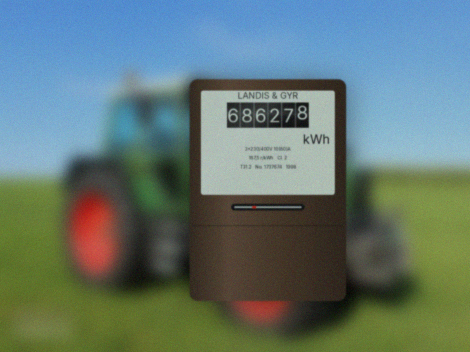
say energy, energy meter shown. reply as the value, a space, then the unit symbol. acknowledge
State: 686278 kWh
